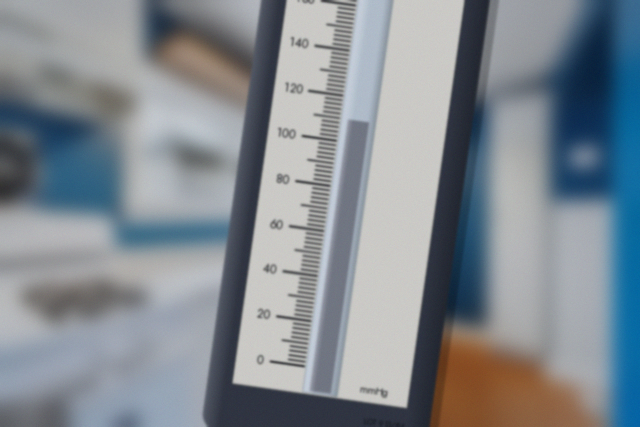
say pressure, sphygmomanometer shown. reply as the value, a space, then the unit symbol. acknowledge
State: 110 mmHg
